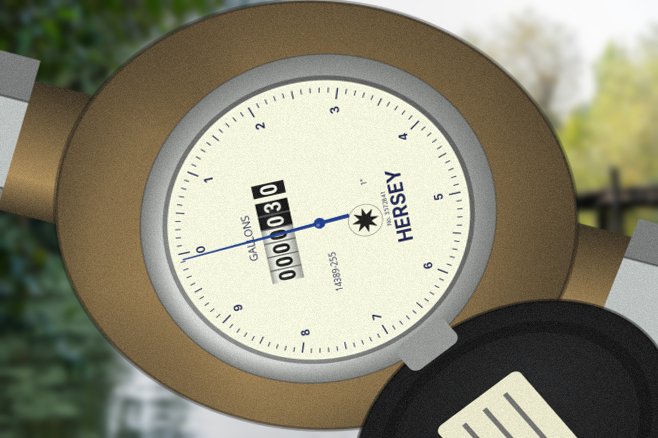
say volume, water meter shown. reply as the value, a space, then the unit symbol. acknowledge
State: 29.9 gal
